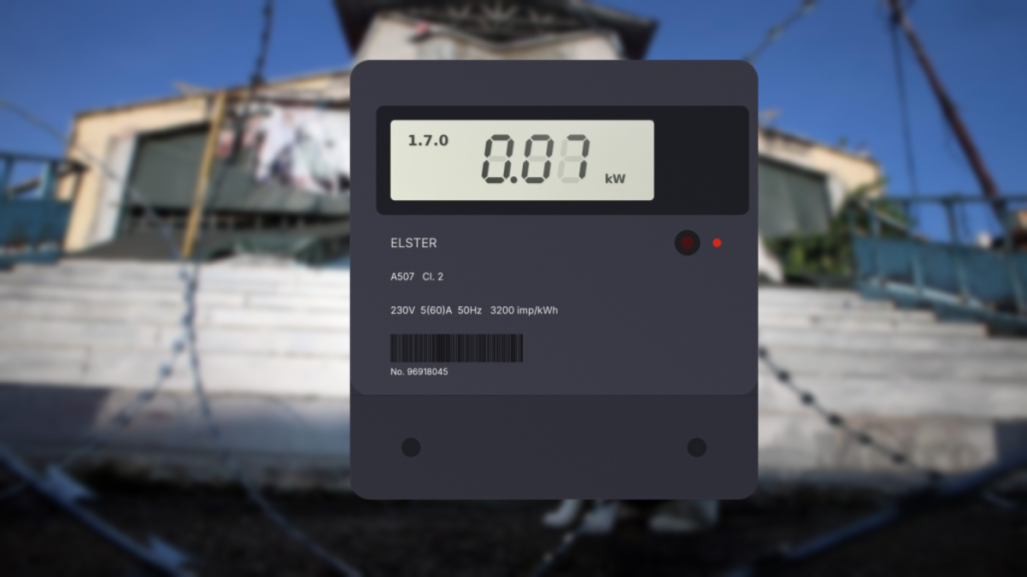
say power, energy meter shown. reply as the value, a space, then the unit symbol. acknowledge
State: 0.07 kW
